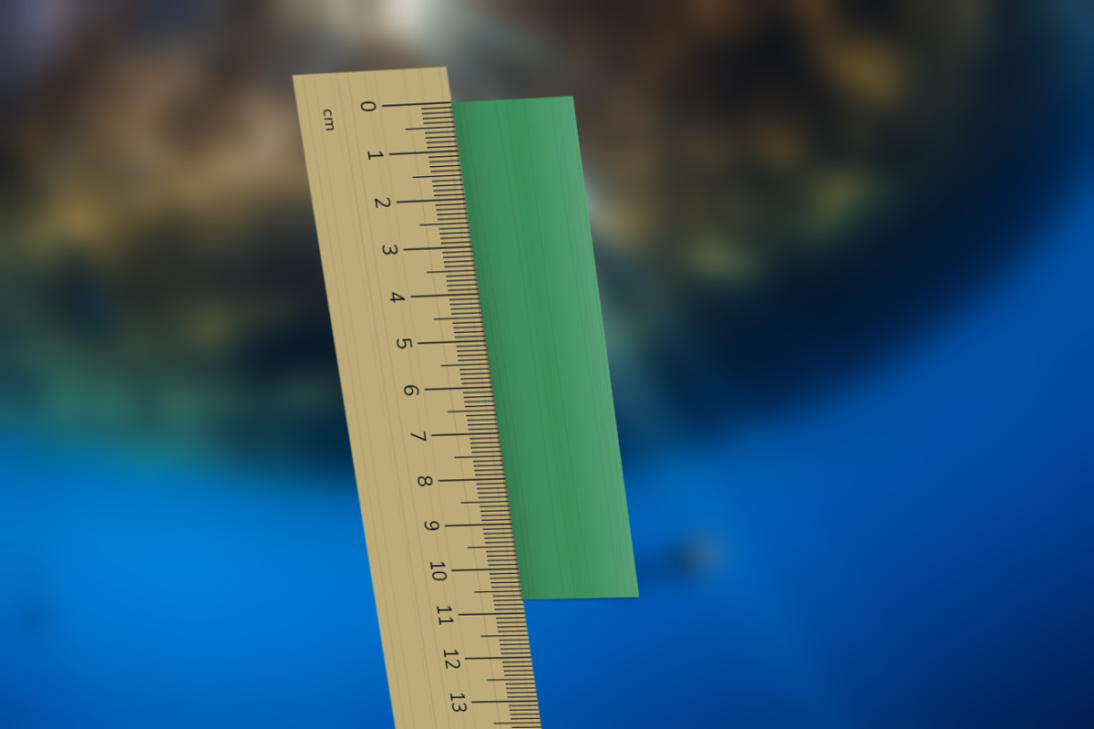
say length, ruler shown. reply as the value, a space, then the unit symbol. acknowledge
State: 10.7 cm
